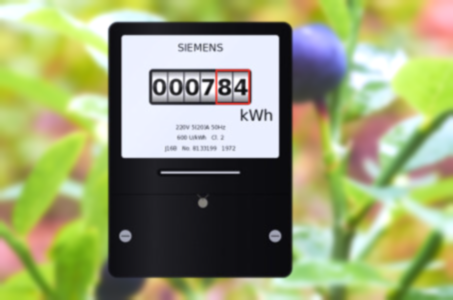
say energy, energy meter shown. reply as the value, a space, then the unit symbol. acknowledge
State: 7.84 kWh
